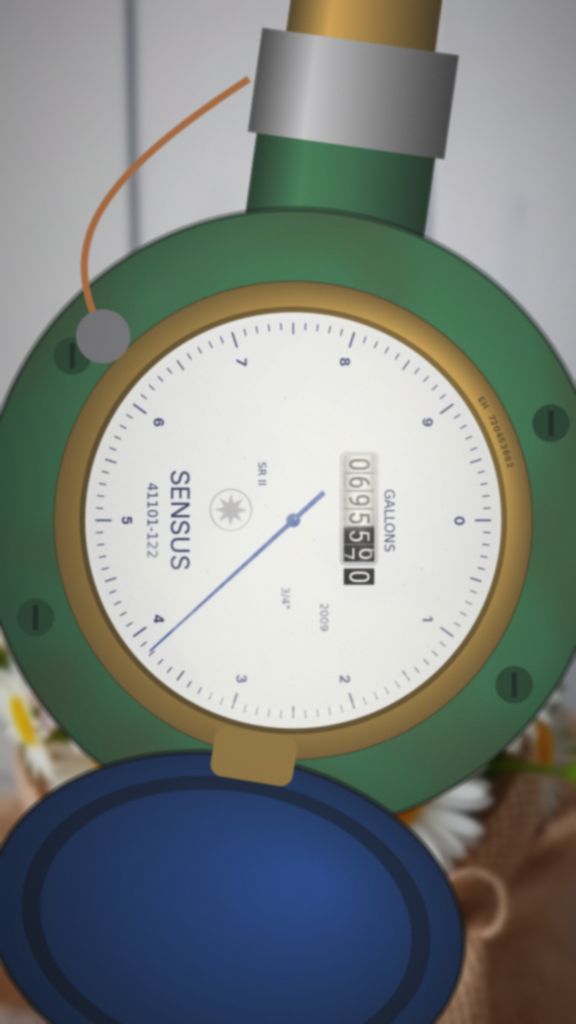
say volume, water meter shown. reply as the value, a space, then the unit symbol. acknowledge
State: 695563.8 gal
